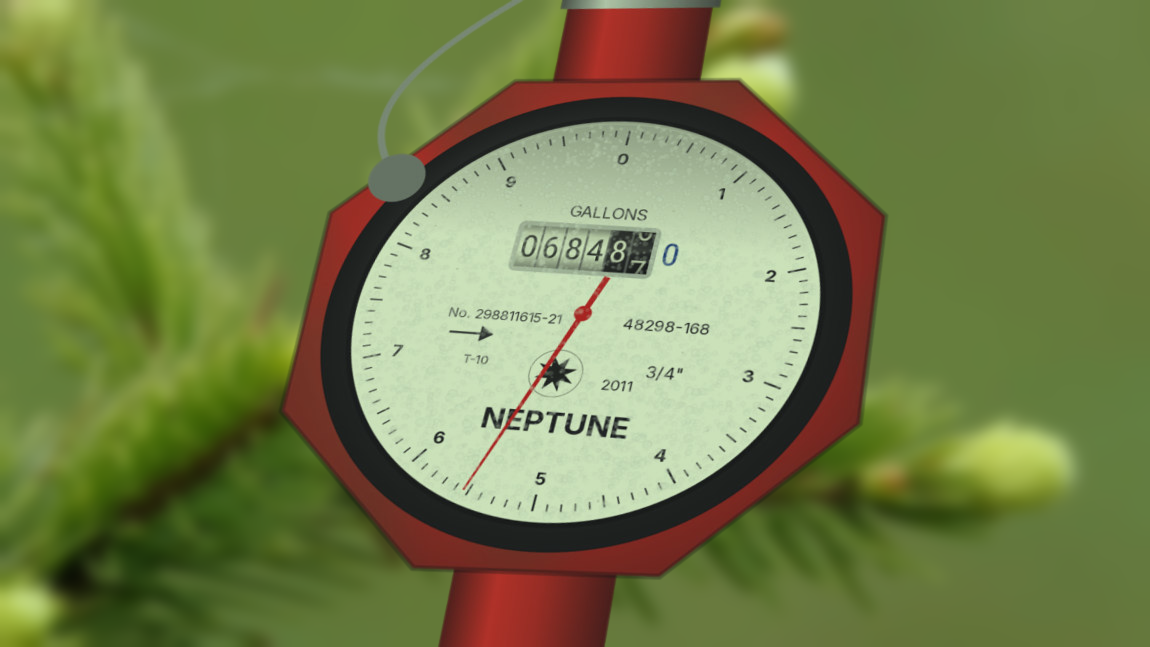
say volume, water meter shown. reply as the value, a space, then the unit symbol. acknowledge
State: 684865.5 gal
